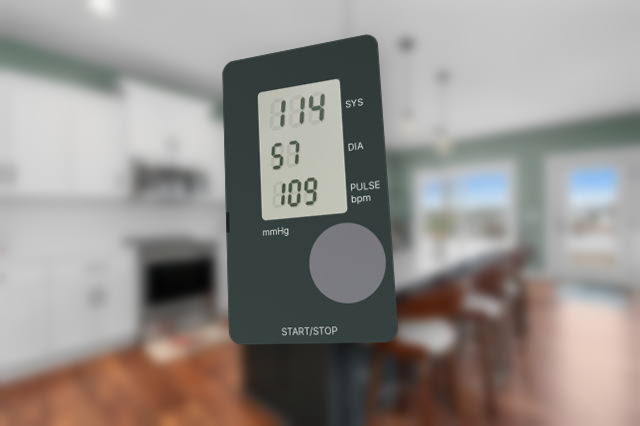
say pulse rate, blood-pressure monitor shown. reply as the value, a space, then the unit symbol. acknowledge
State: 109 bpm
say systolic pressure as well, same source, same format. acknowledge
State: 114 mmHg
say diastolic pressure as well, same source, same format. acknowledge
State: 57 mmHg
